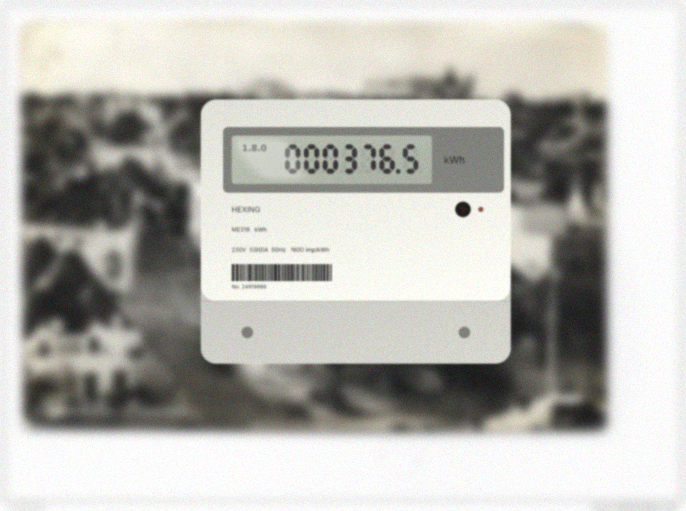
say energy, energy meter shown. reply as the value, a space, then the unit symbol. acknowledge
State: 376.5 kWh
